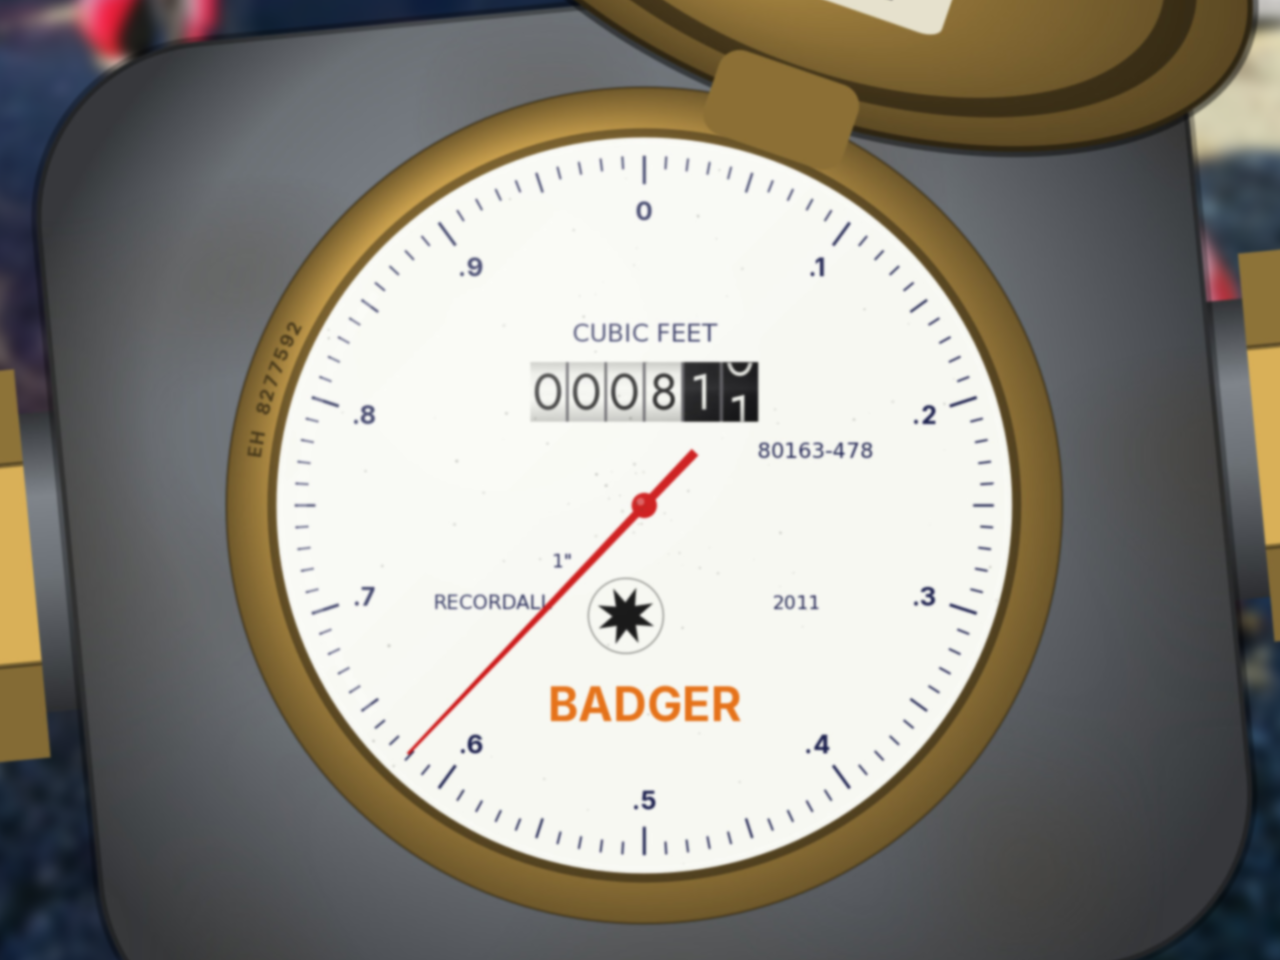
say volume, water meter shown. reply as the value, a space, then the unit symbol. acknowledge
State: 810.62 ft³
